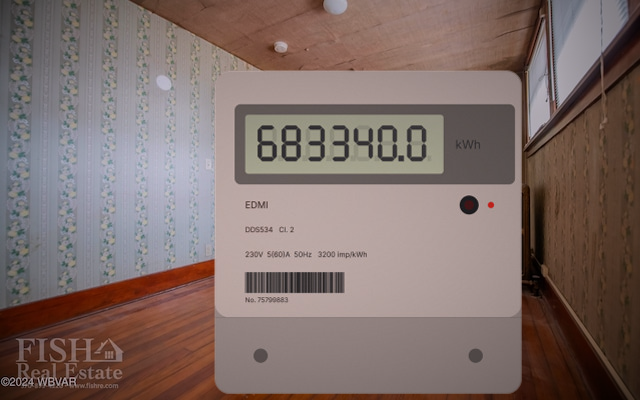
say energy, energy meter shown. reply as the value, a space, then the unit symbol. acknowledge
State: 683340.0 kWh
